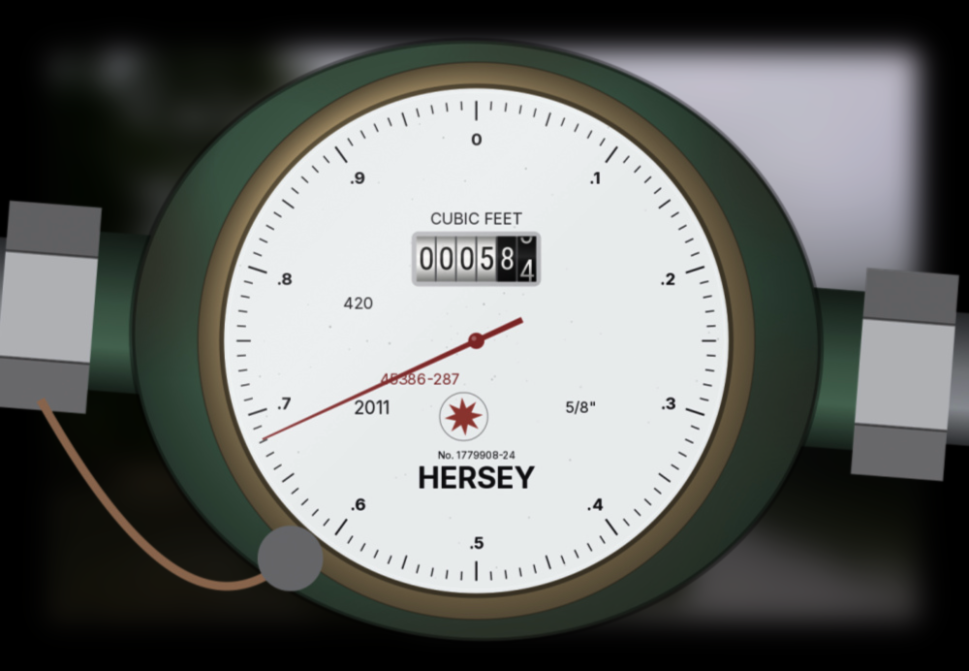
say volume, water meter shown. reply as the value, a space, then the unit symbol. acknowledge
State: 583.68 ft³
